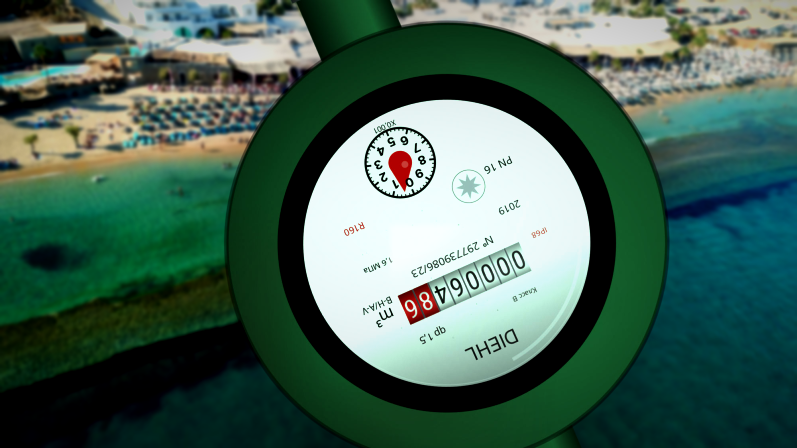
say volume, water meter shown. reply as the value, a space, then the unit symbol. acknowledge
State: 64.860 m³
